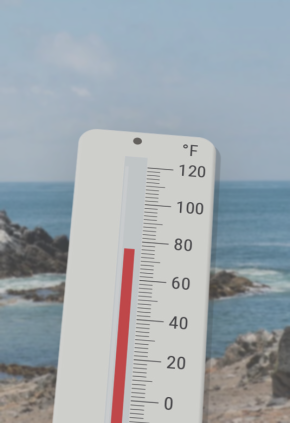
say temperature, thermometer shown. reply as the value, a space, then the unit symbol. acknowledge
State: 76 °F
